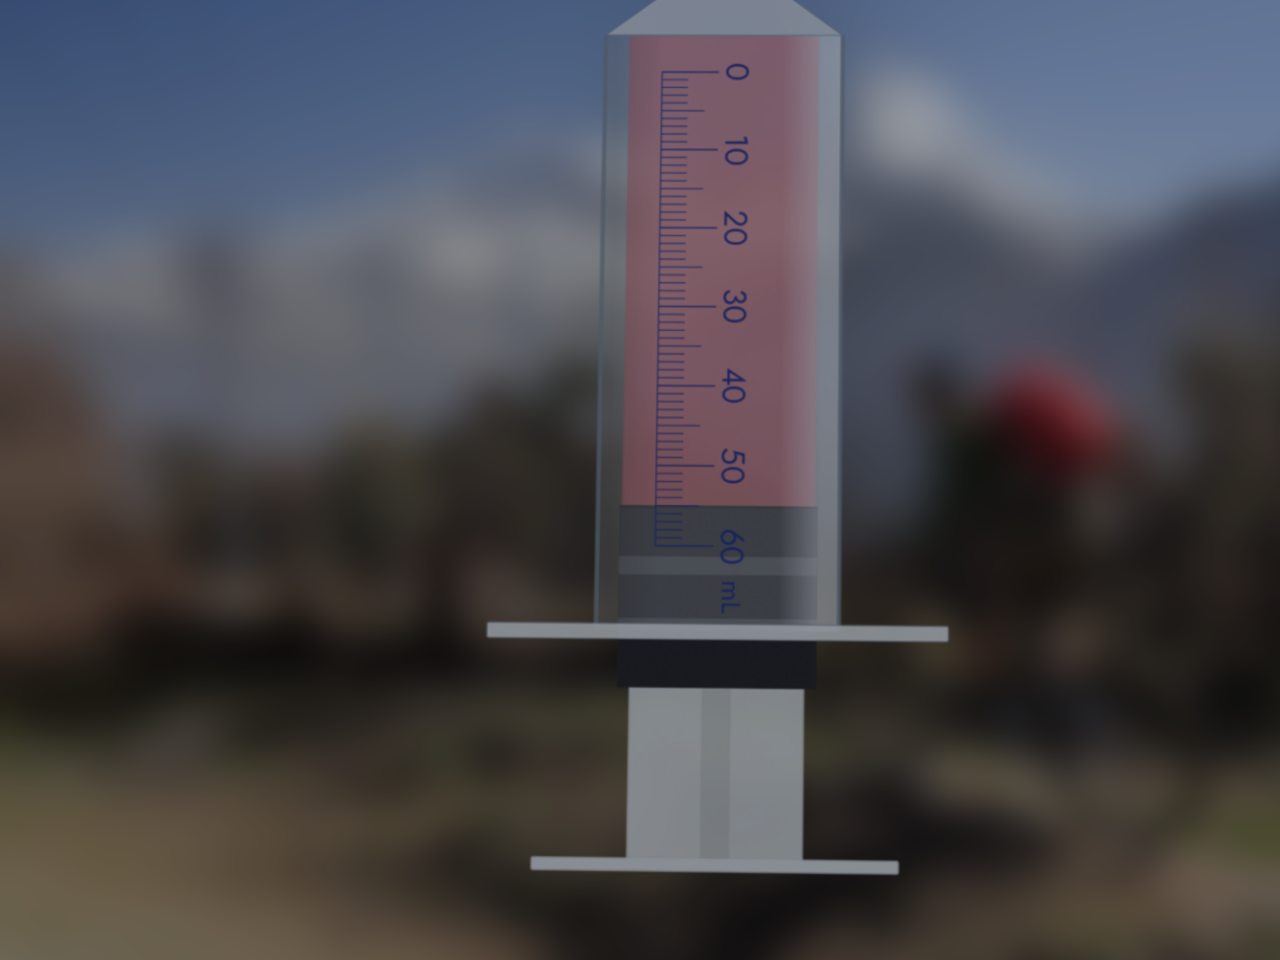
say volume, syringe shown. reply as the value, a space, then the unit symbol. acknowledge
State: 55 mL
